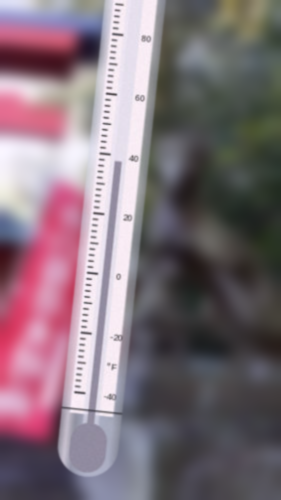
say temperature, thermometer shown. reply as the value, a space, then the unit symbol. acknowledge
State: 38 °F
